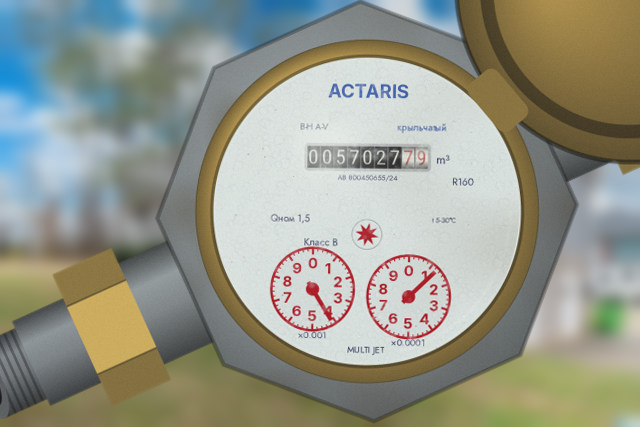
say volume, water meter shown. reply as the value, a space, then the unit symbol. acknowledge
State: 57027.7941 m³
